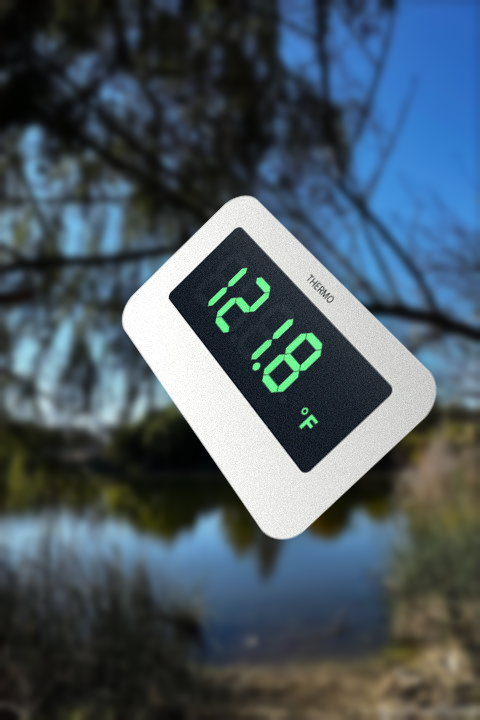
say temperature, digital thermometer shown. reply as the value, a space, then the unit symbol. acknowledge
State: 121.8 °F
